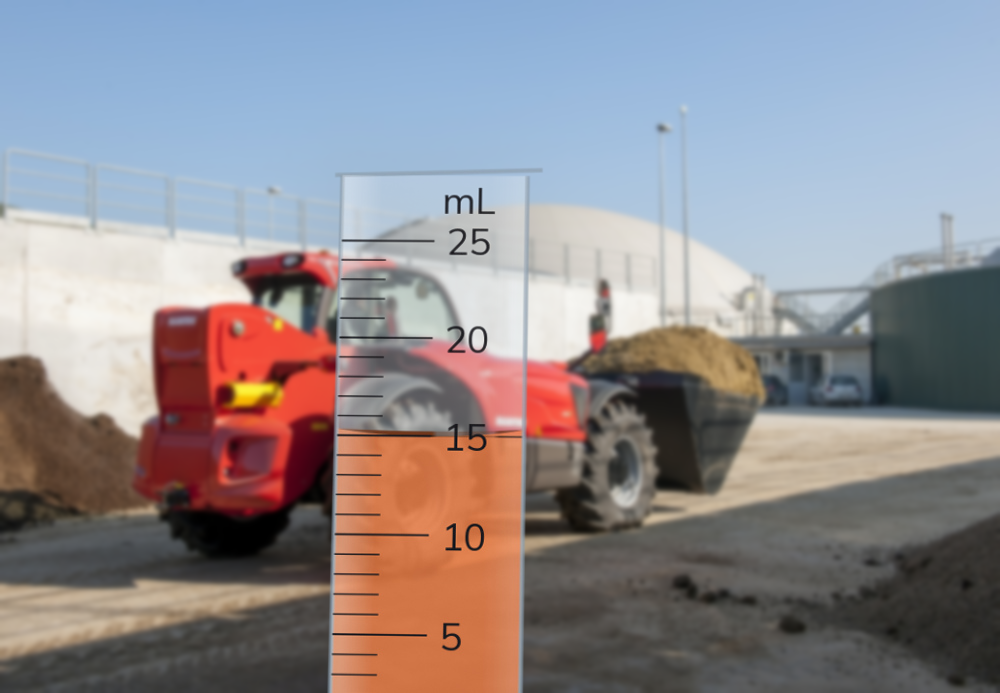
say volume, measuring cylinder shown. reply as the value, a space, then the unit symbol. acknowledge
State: 15 mL
